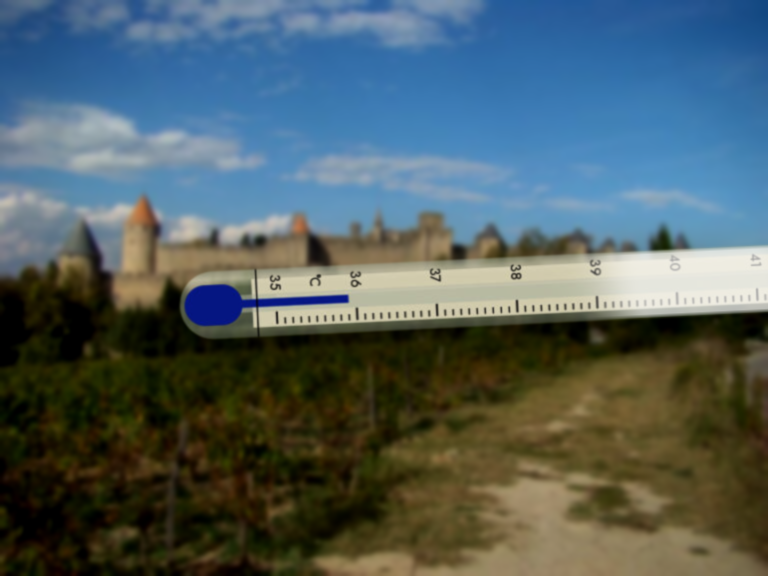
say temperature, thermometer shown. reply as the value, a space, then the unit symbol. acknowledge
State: 35.9 °C
